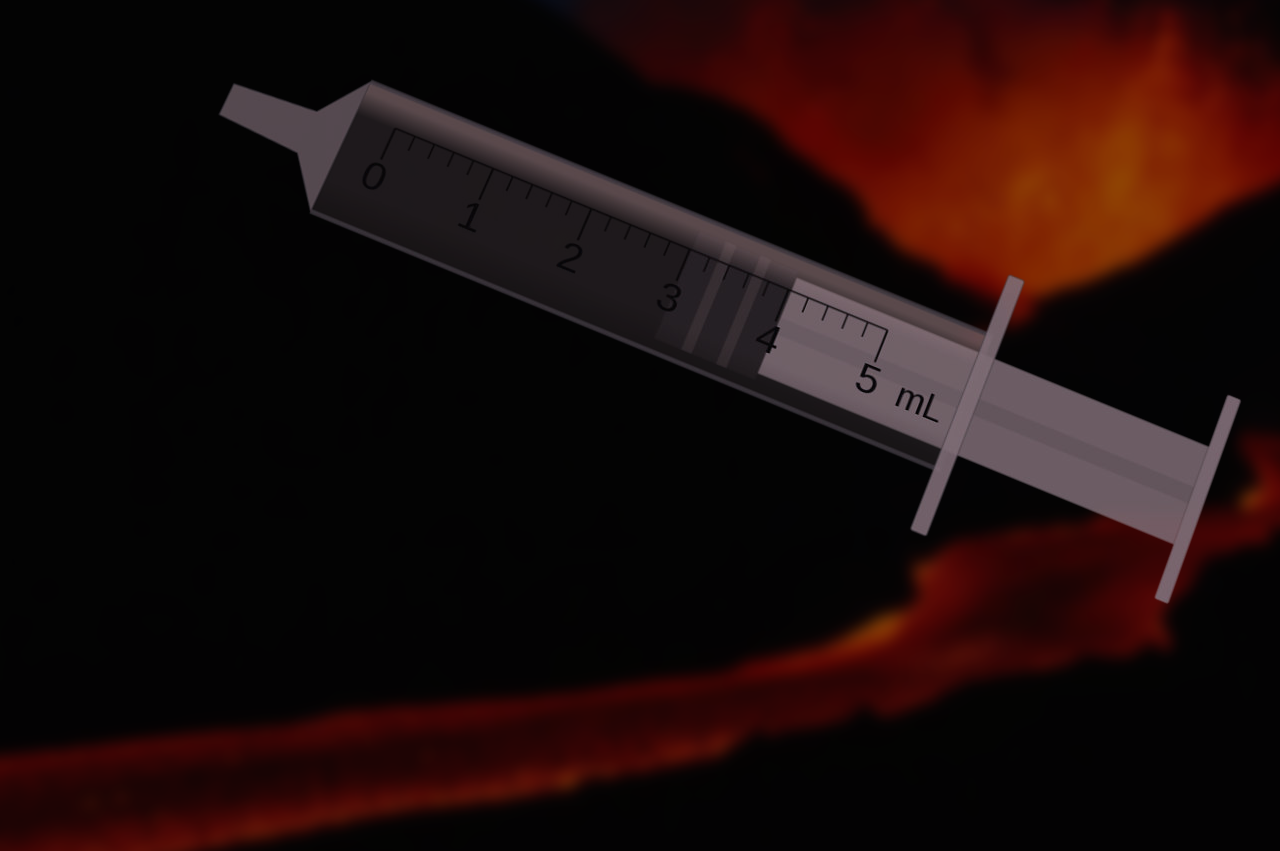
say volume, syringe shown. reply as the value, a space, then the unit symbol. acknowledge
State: 3 mL
